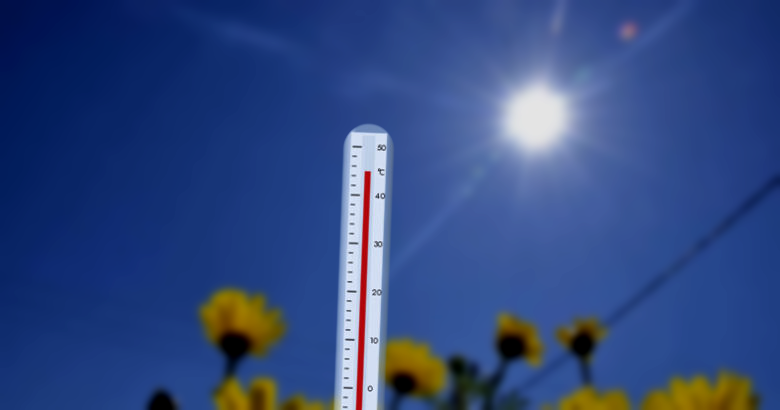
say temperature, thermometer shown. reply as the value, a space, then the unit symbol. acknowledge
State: 45 °C
